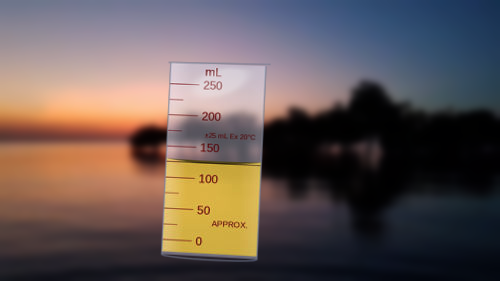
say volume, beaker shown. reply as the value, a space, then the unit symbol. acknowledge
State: 125 mL
